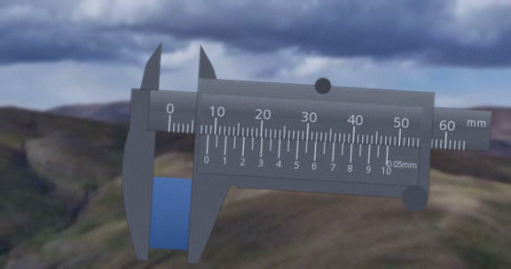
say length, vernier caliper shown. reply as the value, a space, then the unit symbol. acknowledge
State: 8.5 mm
